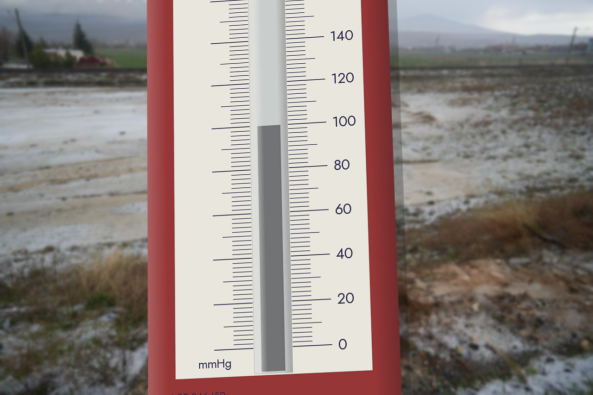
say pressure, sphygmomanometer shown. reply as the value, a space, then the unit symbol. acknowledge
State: 100 mmHg
